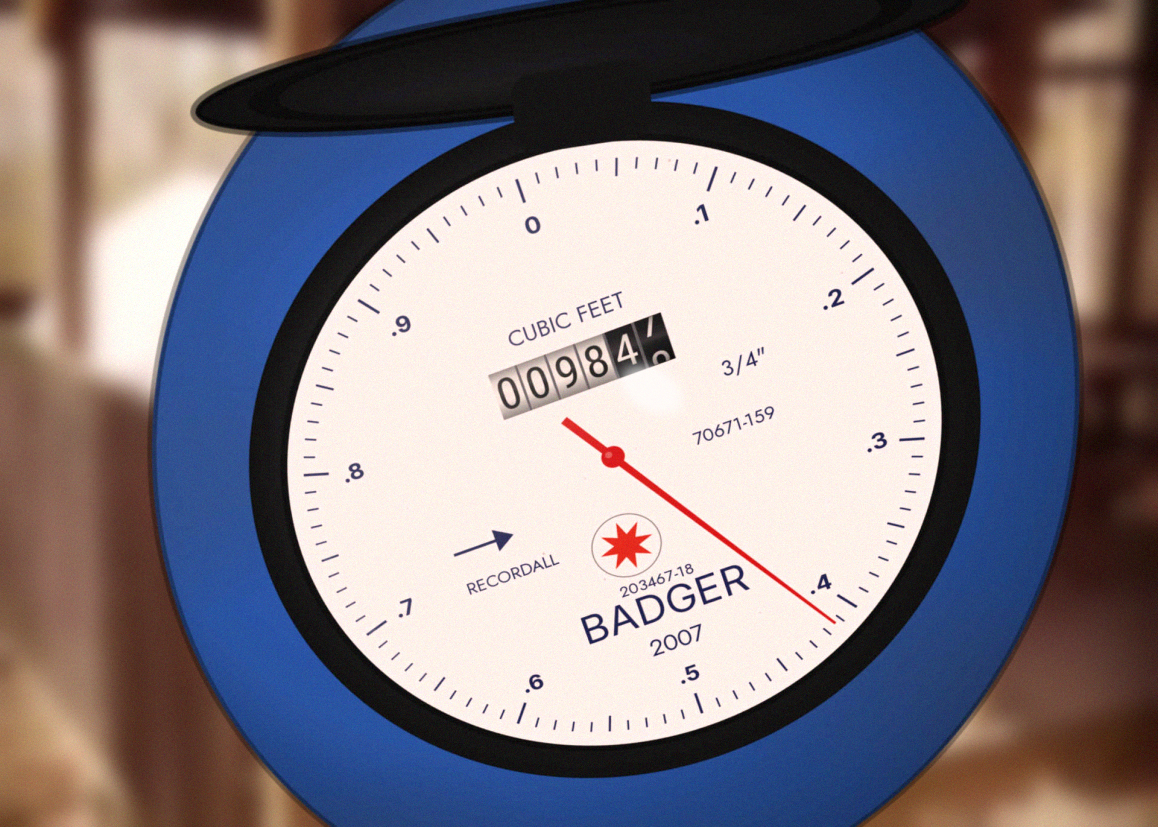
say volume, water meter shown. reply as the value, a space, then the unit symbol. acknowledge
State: 9847.41 ft³
